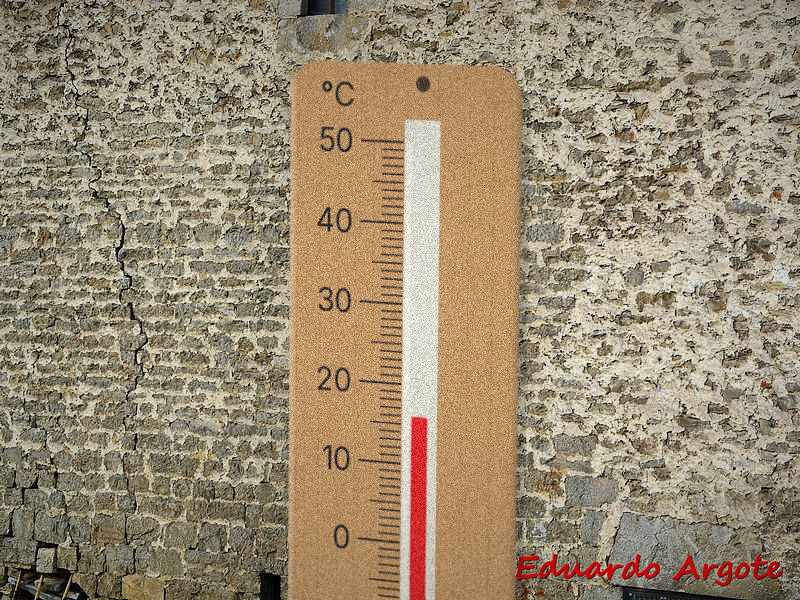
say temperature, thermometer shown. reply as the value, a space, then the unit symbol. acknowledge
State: 16 °C
